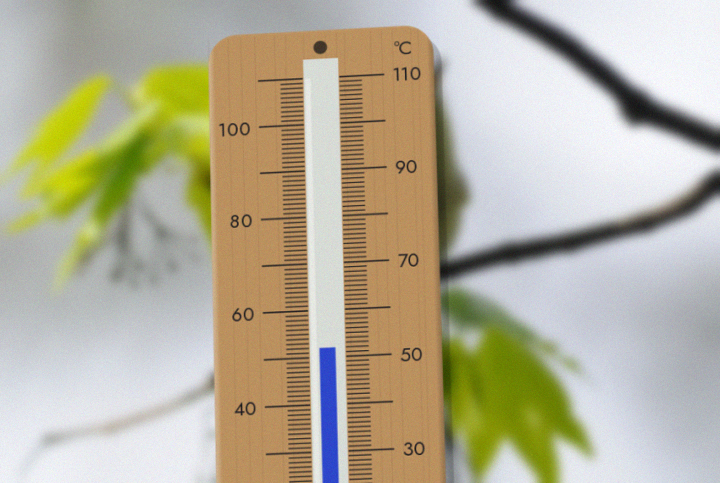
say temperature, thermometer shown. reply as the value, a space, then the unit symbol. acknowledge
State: 52 °C
